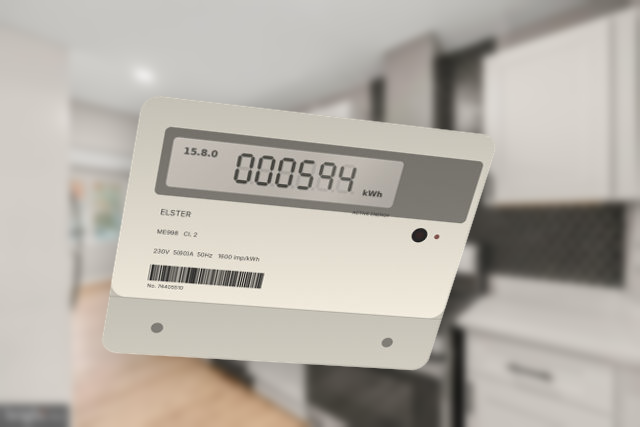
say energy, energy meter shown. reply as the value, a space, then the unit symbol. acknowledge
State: 594 kWh
